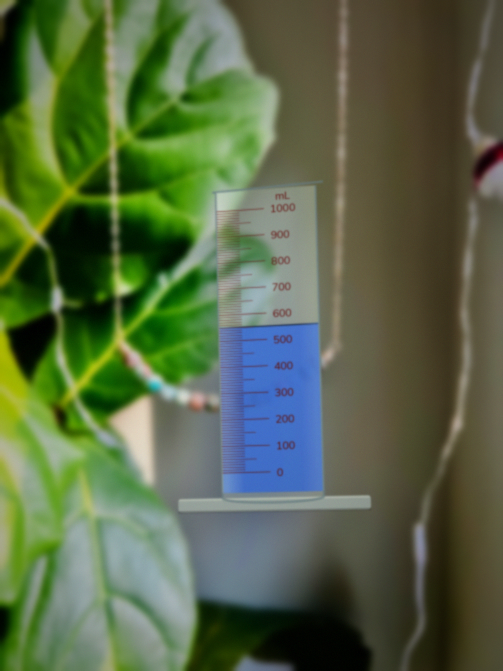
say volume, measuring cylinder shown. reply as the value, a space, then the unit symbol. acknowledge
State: 550 mL
